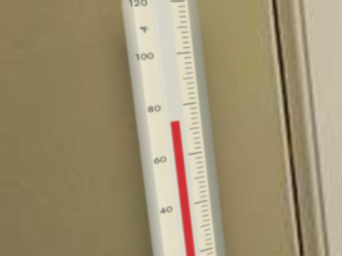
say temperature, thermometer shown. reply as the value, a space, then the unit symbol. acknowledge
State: 74 °F
